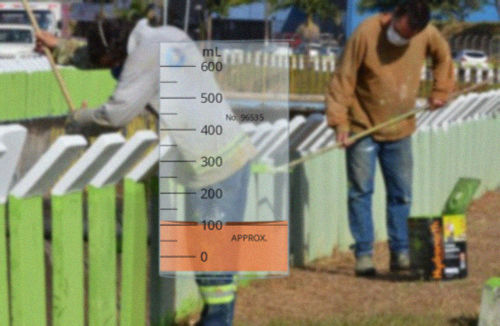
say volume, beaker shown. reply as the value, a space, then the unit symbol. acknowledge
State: 100 mL
